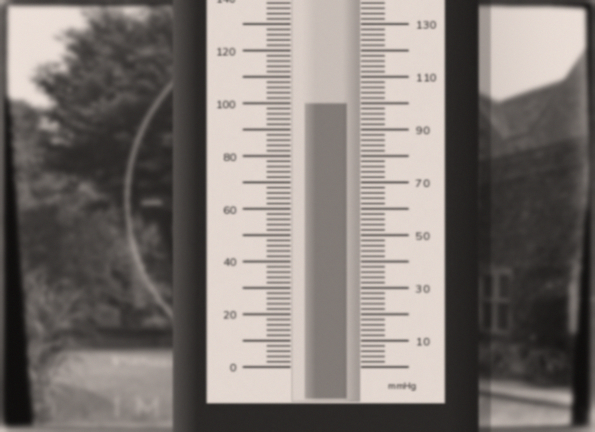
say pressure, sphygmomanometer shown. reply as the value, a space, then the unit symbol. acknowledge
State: 100 mmHg
